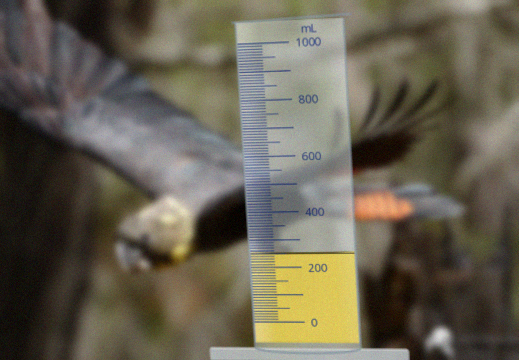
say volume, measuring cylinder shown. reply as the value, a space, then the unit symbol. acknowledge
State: 250 mL
